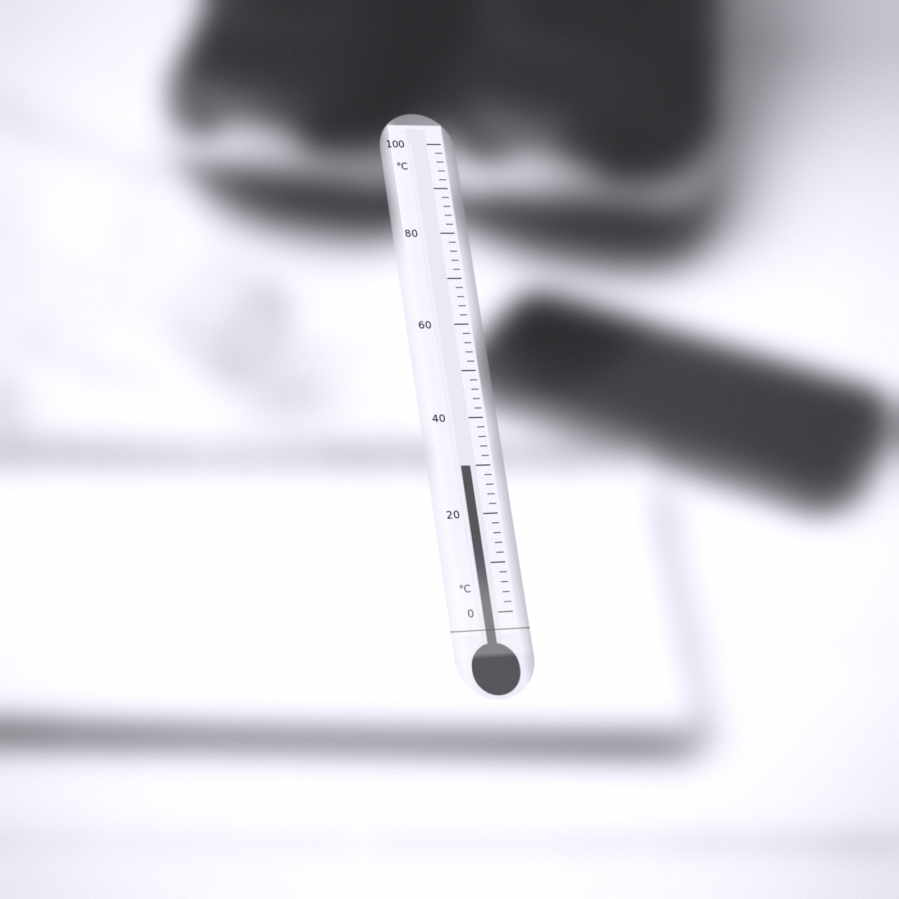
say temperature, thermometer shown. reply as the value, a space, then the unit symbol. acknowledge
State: 30 °C
